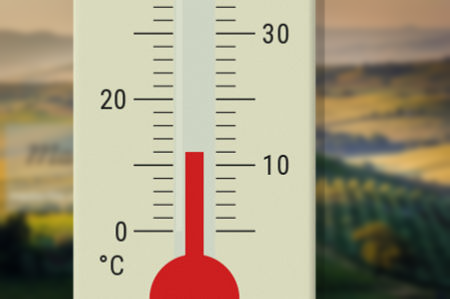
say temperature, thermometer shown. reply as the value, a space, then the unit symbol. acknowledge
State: 12 °C
